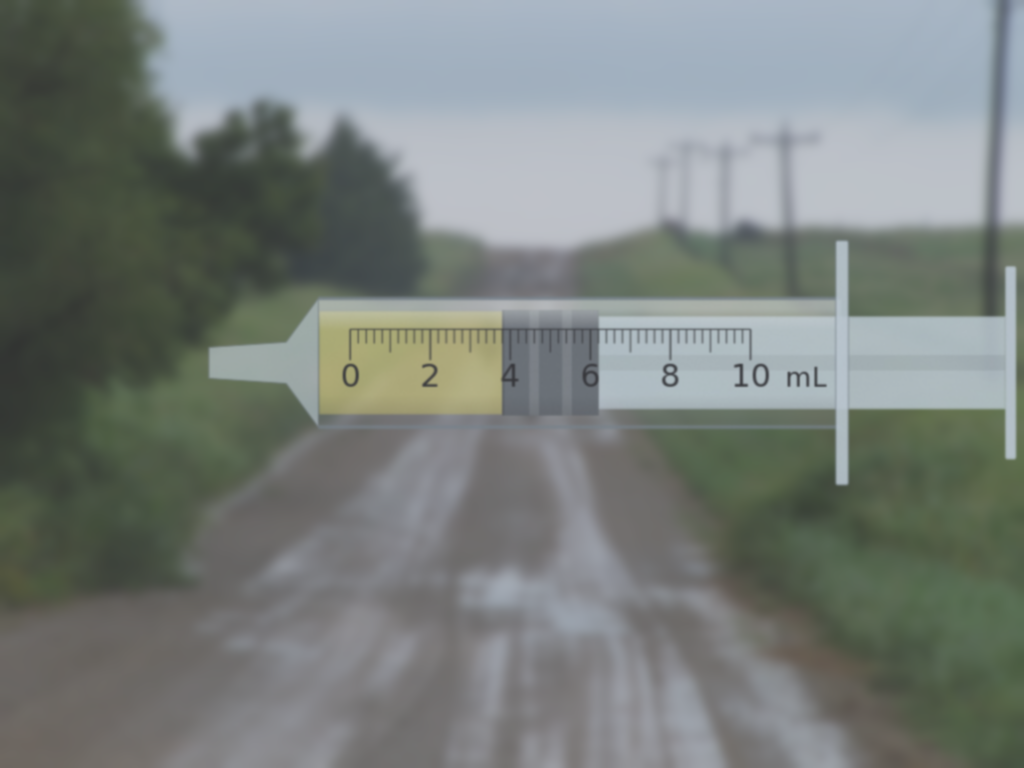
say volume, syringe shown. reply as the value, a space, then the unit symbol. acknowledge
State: 3.8 mL
